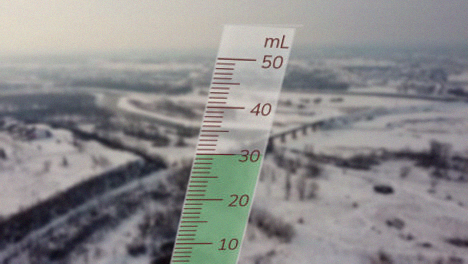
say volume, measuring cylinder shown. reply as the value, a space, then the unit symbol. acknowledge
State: 30 mL
